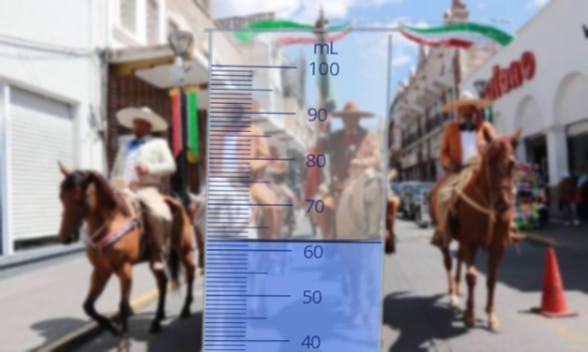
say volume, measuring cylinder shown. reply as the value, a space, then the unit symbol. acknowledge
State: 62 mL
